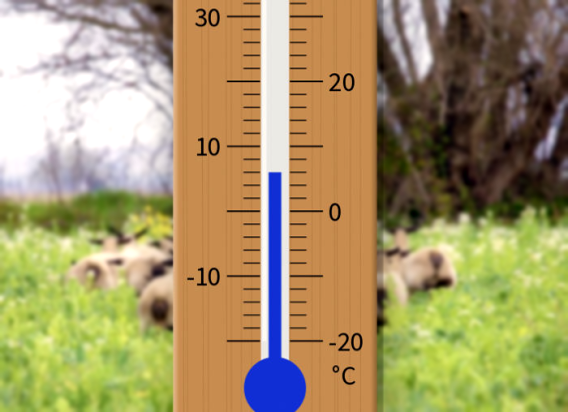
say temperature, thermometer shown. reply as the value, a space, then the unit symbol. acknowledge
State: 6 °C
